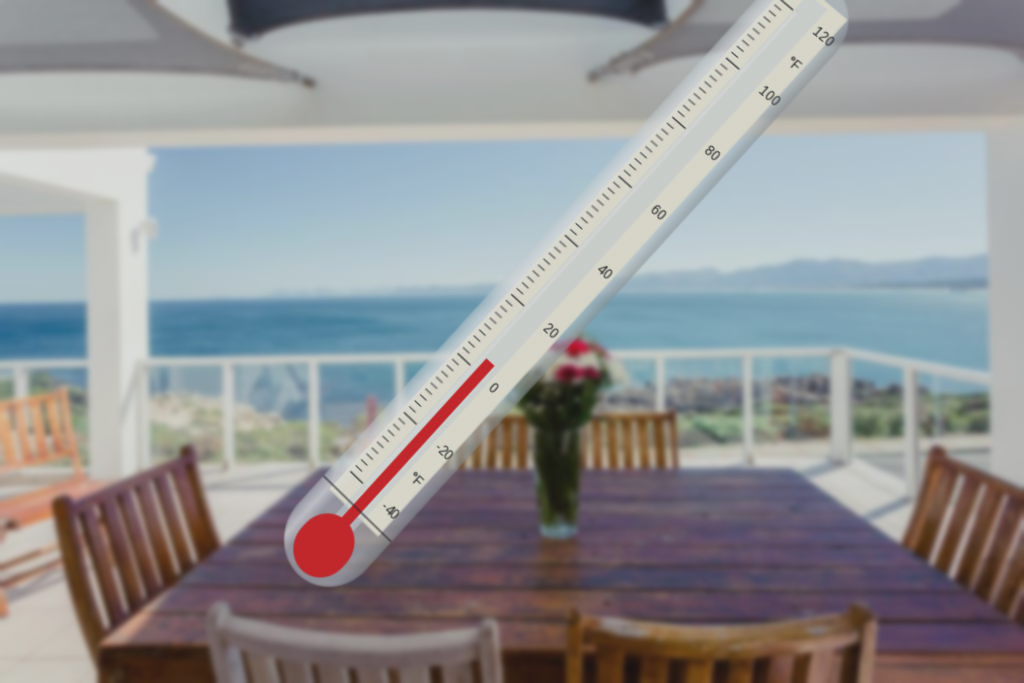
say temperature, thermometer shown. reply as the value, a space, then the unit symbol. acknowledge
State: 4 °F
